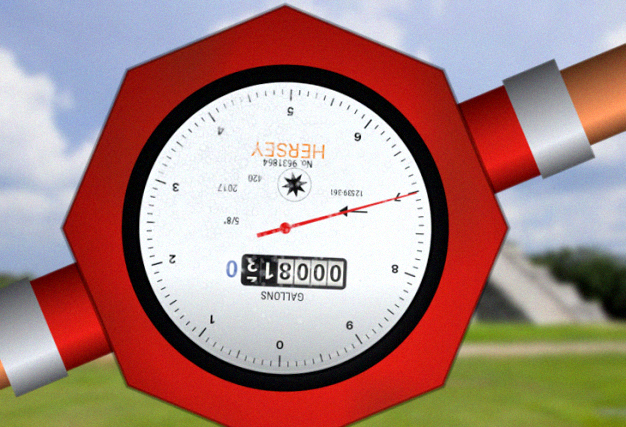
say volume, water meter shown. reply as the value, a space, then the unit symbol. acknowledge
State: 8127.0 gal
